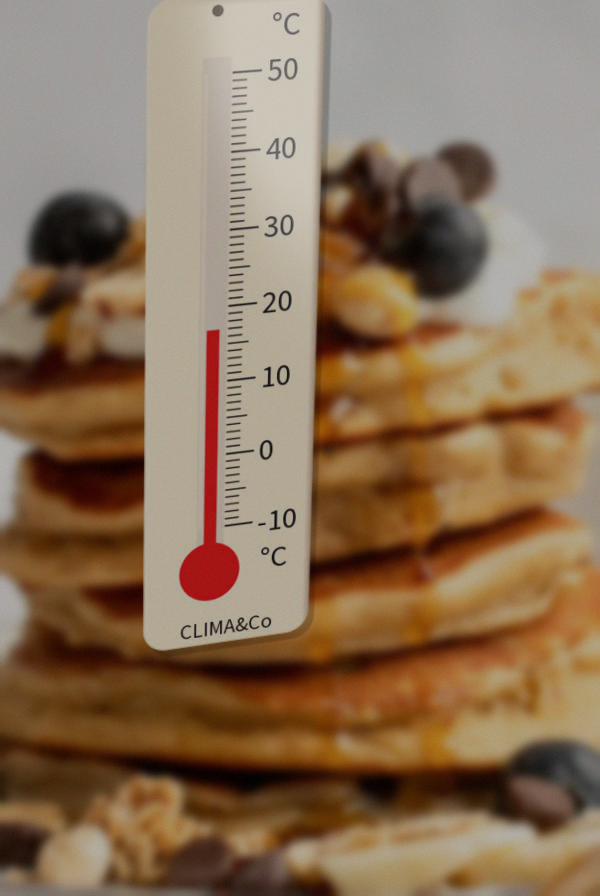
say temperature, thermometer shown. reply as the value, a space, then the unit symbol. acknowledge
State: 17 °C
